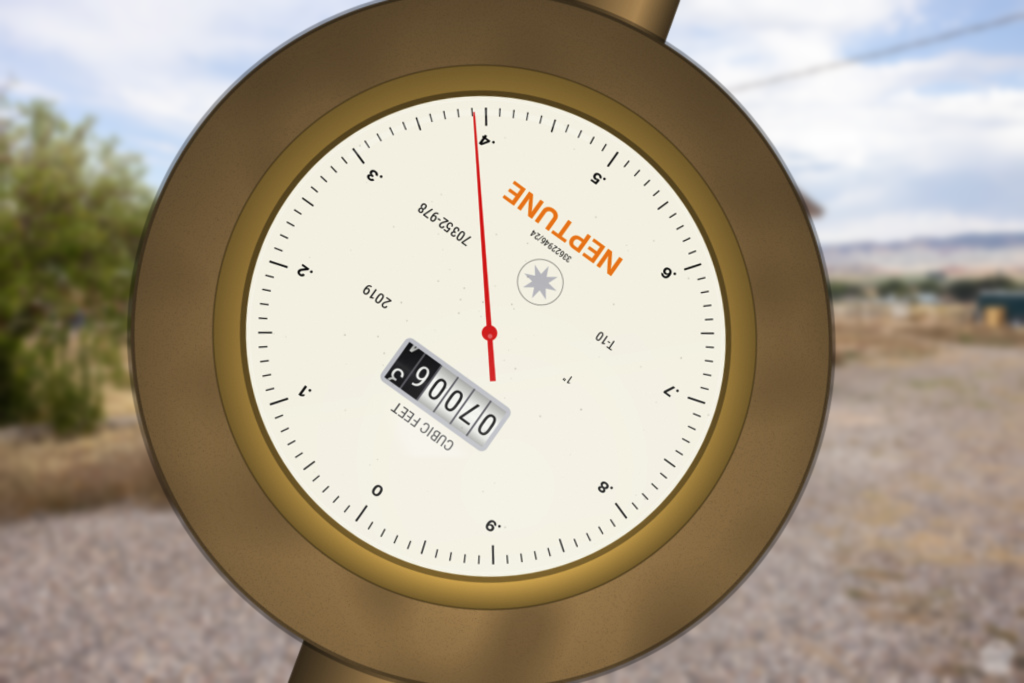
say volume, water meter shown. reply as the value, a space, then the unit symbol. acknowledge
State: 70063.39 ft³
